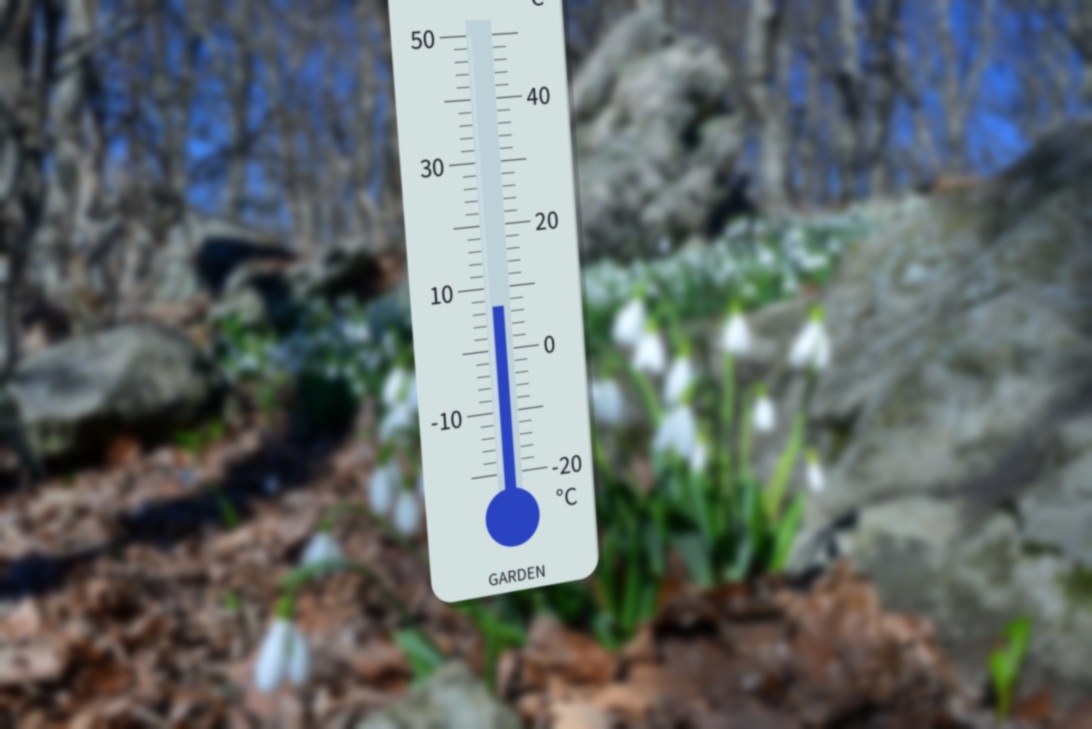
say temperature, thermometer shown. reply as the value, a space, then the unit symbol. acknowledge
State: 7 °C
